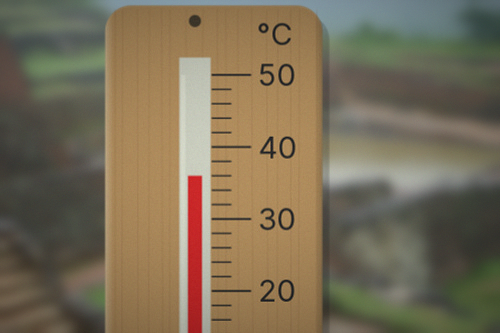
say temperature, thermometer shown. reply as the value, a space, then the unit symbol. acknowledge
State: 36 °C
